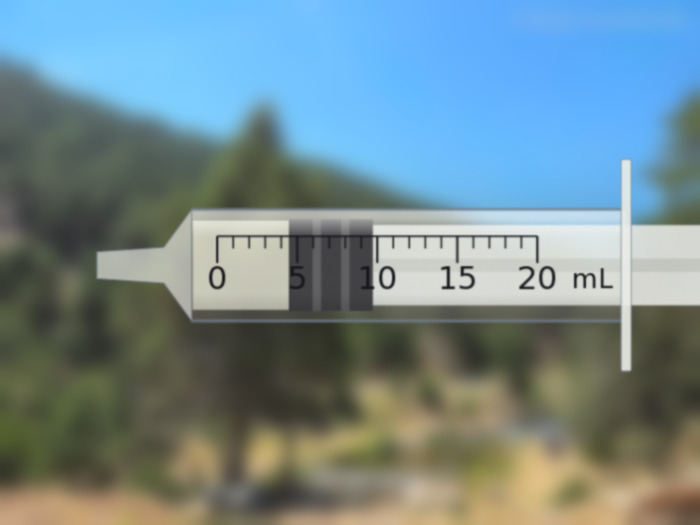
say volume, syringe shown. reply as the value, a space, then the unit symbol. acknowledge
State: 4.5 mL
